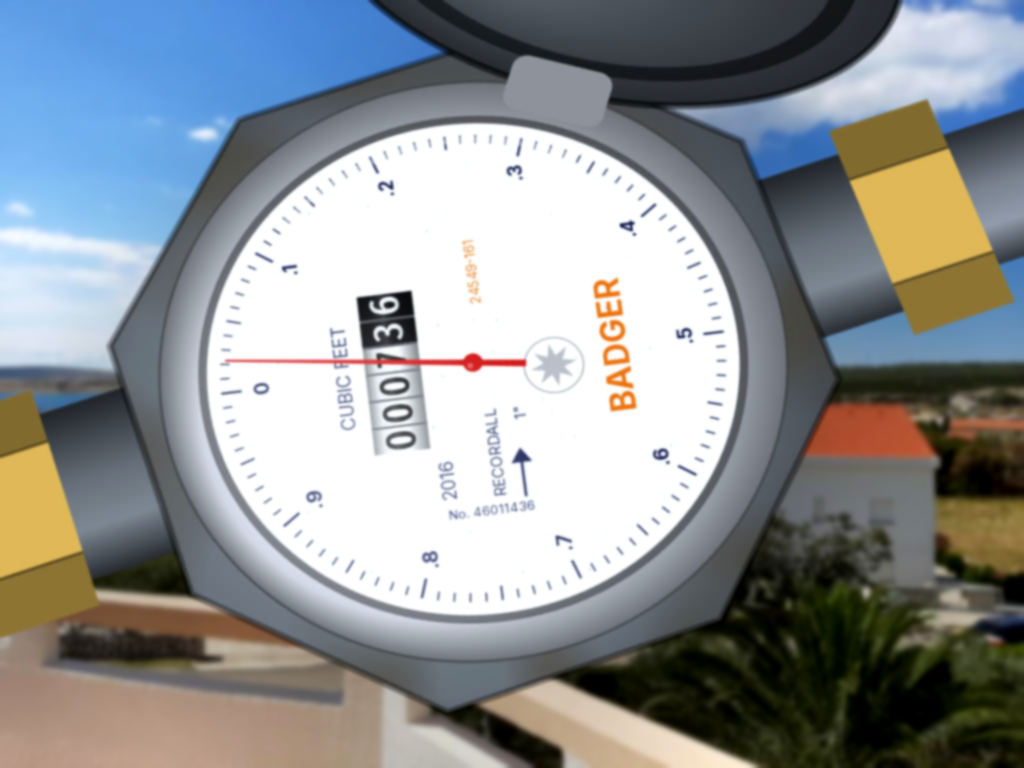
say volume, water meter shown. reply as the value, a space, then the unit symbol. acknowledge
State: 736.02 ft³
